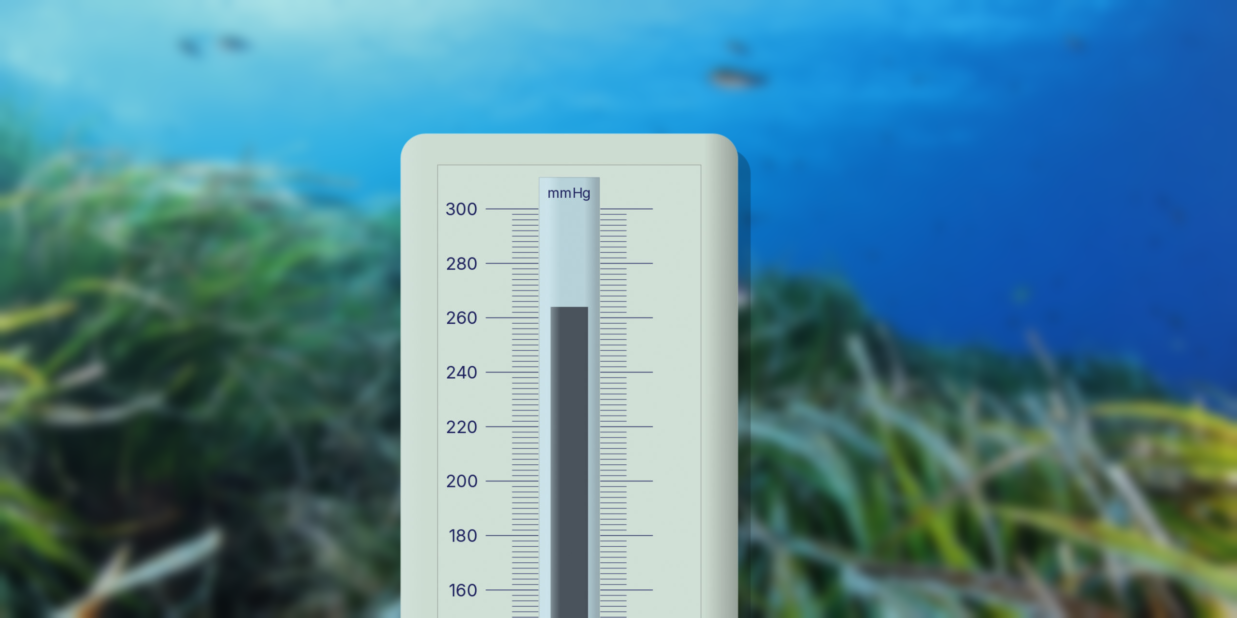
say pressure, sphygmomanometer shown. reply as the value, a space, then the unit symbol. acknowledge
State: 264 mmHg
